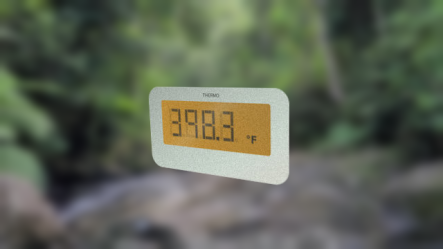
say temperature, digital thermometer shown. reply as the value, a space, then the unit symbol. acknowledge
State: 398.3 °F
